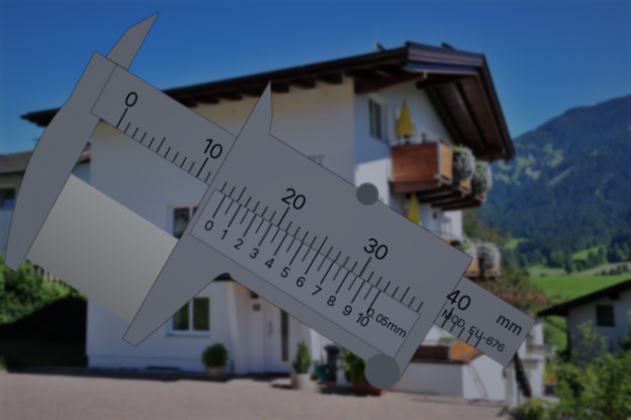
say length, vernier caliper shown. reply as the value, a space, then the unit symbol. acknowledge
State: 13.6 mm
